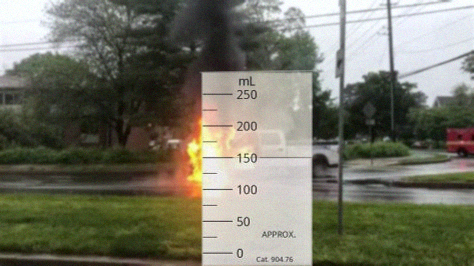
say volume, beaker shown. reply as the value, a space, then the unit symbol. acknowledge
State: 150 mL
